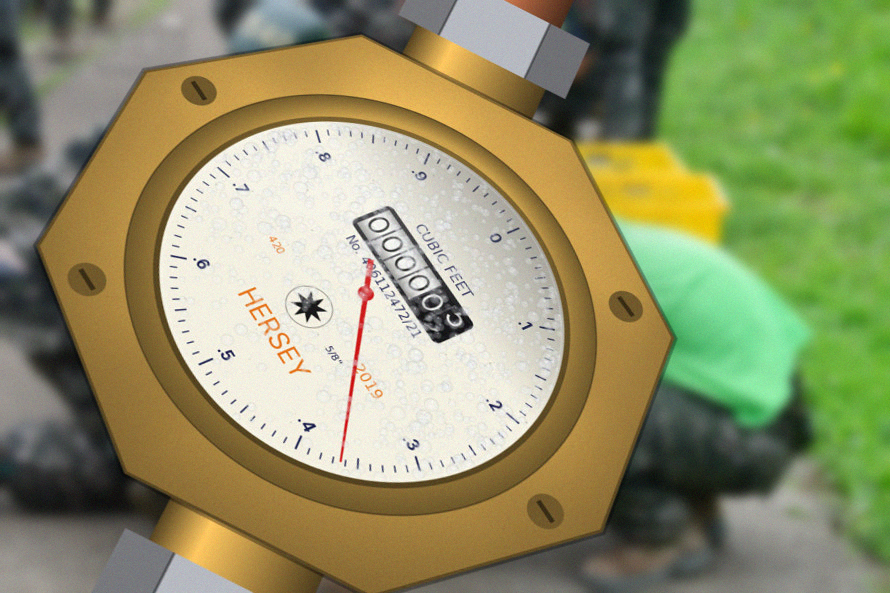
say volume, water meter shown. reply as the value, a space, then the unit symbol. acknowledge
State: 5.36 ft³
